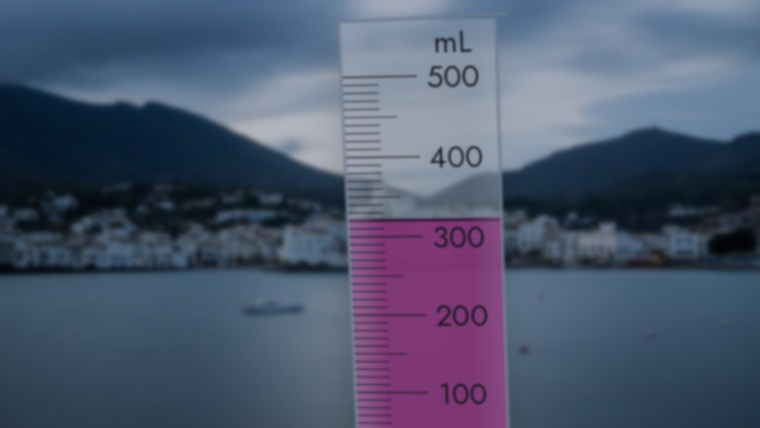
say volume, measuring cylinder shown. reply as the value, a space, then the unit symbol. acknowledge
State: 320 mL
